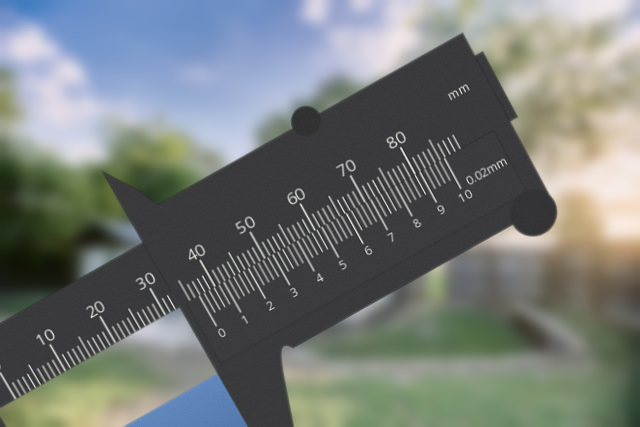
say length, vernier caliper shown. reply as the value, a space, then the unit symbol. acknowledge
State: 36.8 mm
